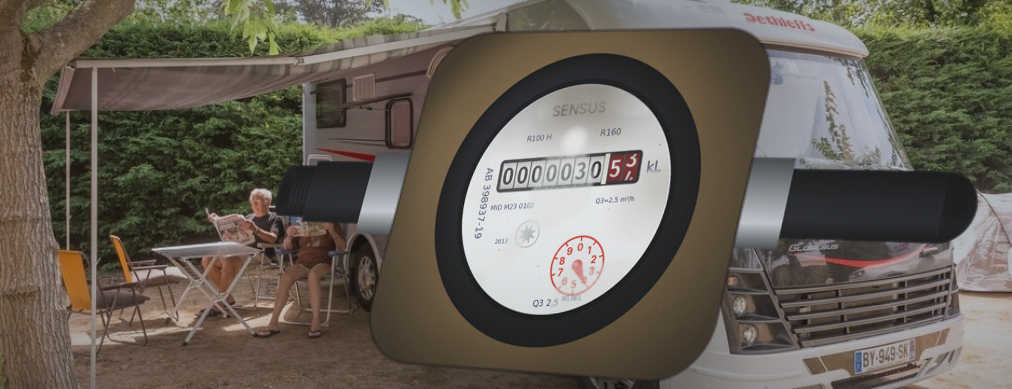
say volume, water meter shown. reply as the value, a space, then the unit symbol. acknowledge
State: 30.534 kL
